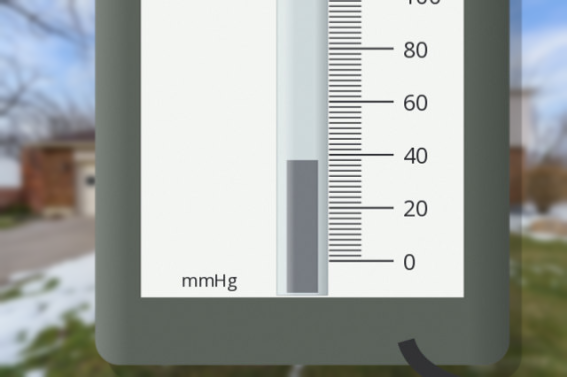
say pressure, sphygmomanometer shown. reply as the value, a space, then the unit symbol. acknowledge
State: 38 mmHg
